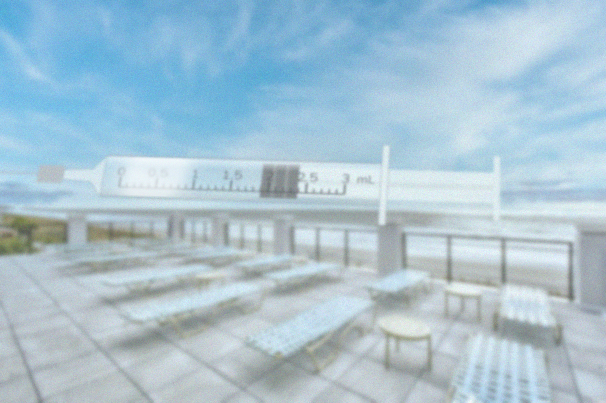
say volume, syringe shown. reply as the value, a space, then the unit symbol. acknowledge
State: 1.9 mL
